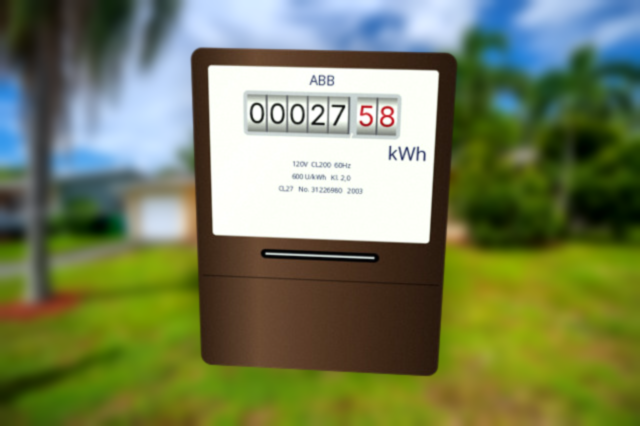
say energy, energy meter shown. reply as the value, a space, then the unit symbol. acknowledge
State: 27.58 kWh
